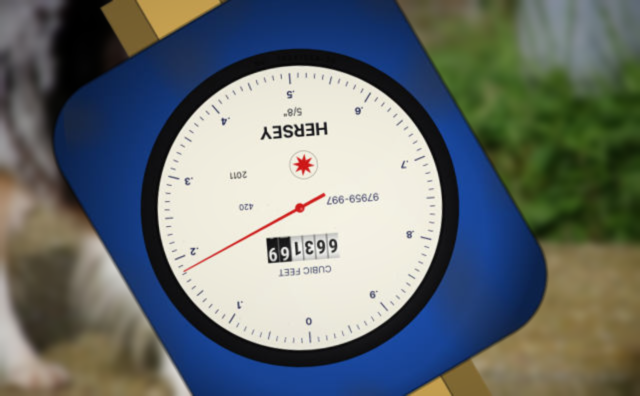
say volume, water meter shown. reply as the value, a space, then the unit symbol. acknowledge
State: 663169.18 ft³
